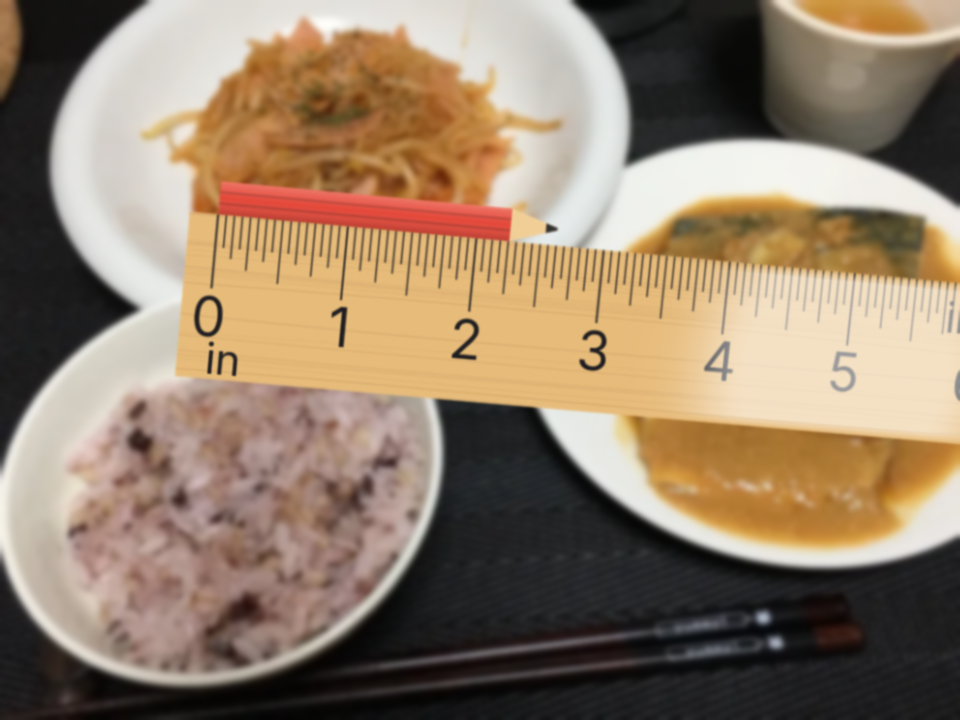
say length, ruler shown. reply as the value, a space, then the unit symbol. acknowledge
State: 2.625 in
